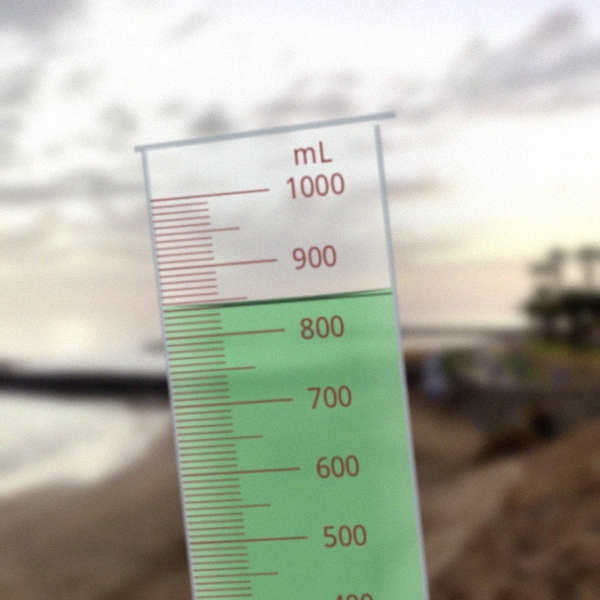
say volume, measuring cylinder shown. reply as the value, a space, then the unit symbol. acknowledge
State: 840 mL
